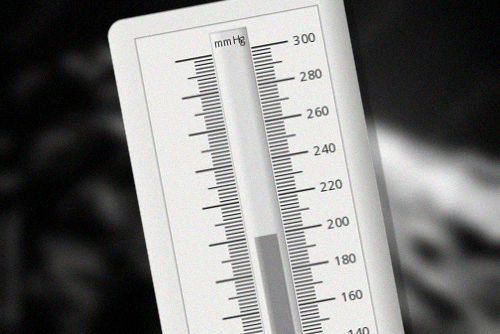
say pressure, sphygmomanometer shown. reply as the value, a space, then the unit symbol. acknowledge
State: 200 mmHg
